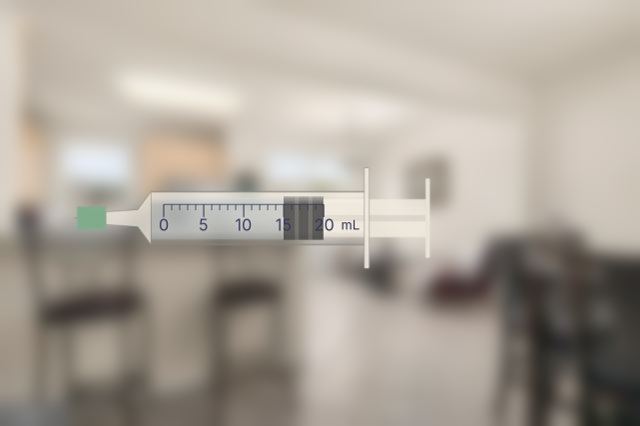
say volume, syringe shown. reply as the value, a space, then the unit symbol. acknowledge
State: 15 mL
